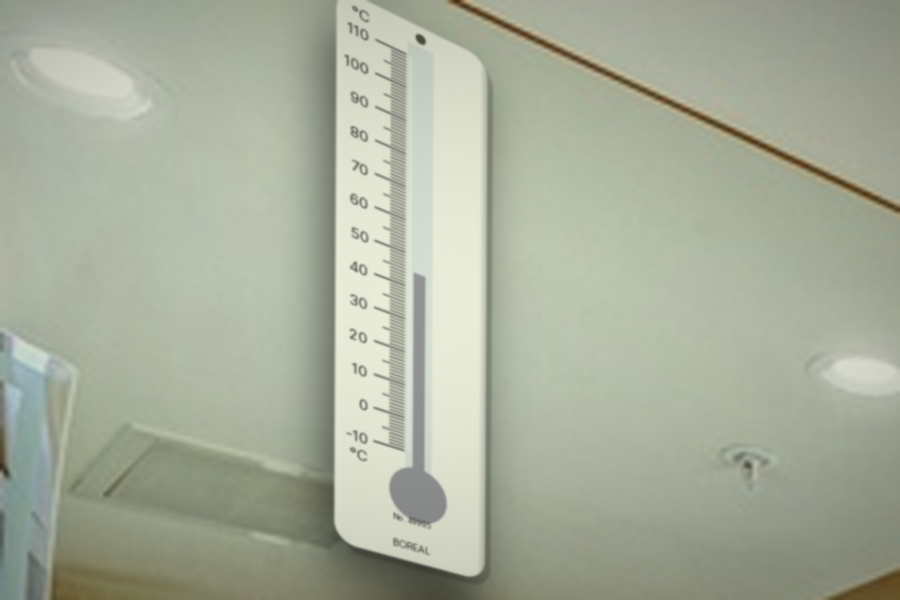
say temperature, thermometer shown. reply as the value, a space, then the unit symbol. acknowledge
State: 45 °C
